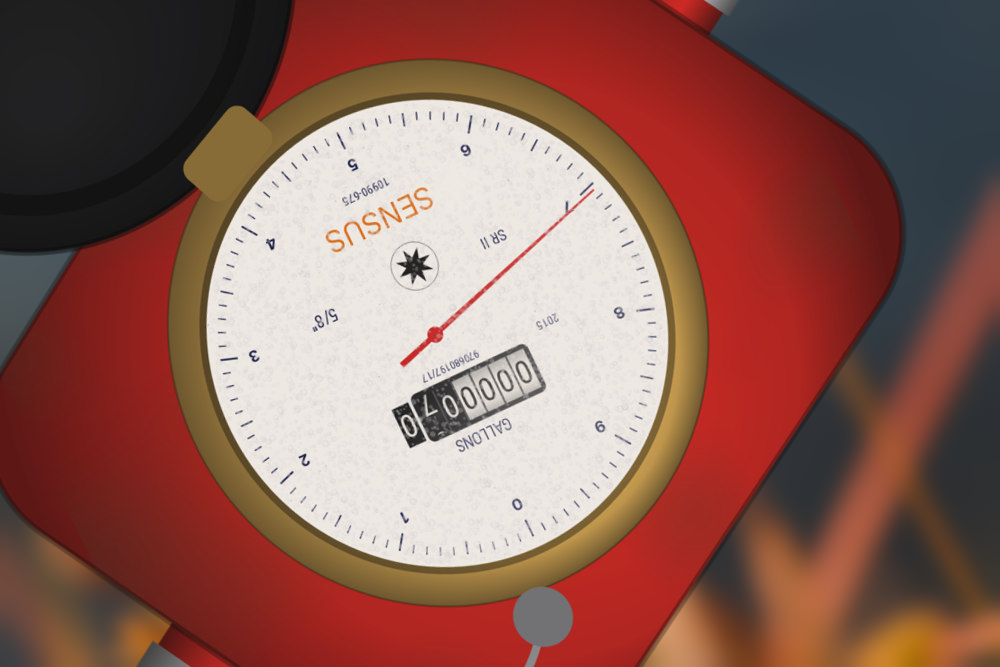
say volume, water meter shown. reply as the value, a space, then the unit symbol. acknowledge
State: 67.0 gal
